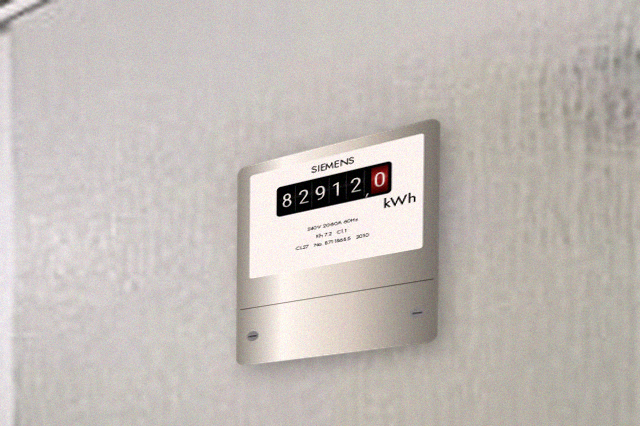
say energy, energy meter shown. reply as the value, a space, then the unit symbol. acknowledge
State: 82912.0 kWh
